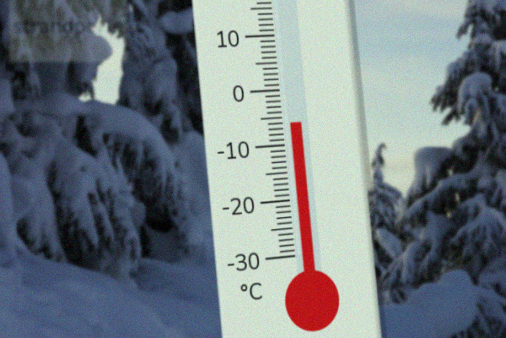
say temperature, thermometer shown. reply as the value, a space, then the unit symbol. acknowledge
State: -6 °C
